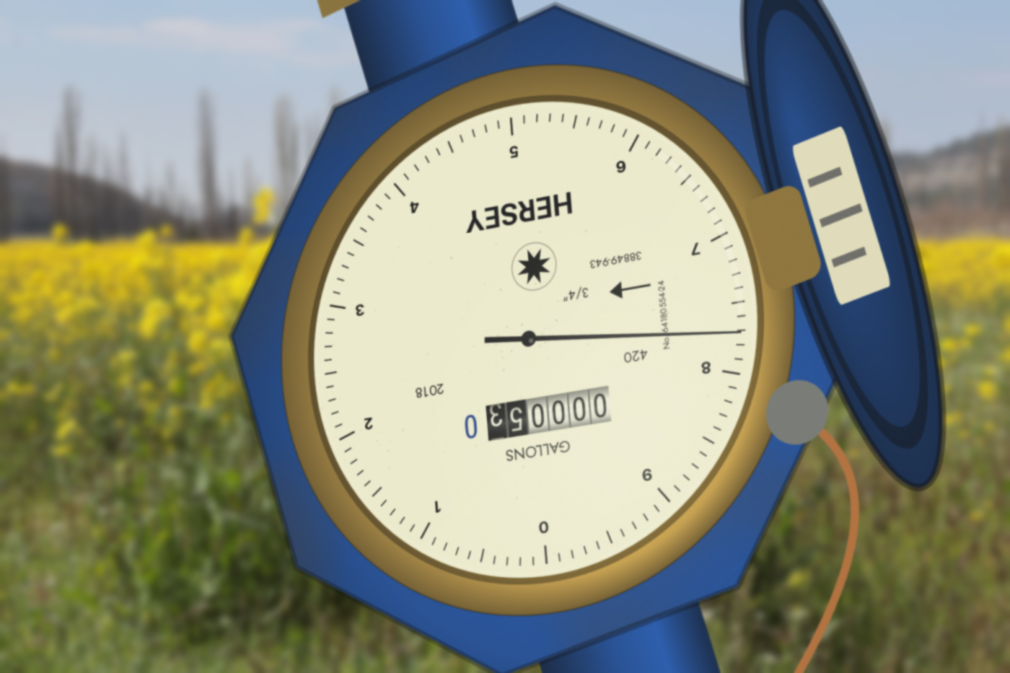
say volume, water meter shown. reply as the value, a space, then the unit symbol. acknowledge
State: 527.7 gal
